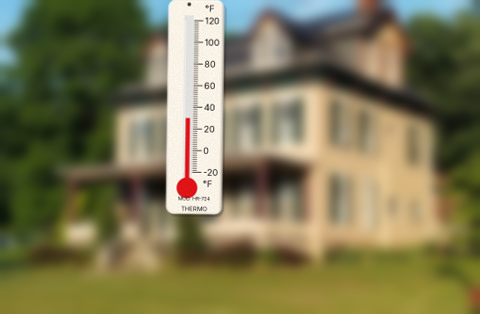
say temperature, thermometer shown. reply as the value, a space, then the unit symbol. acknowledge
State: 30 °F
